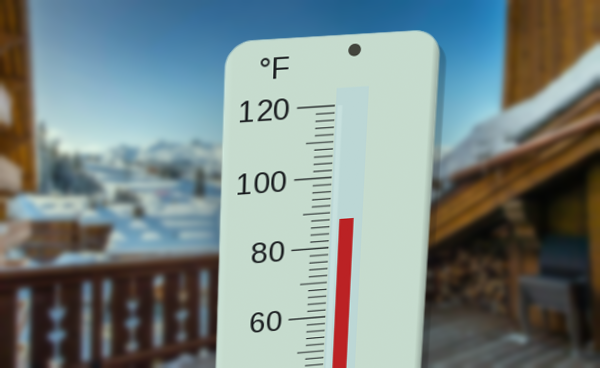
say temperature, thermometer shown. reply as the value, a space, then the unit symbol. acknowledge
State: 88 °F
